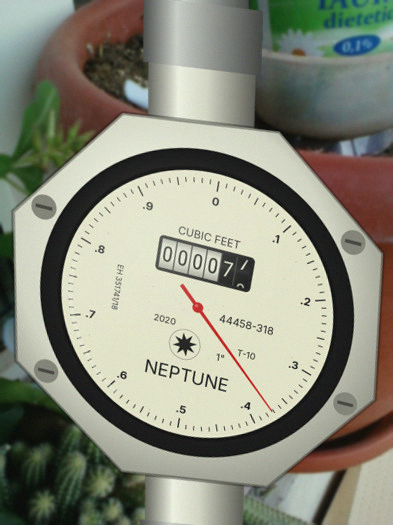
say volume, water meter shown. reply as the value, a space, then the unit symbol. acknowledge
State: 77.37 ft³
